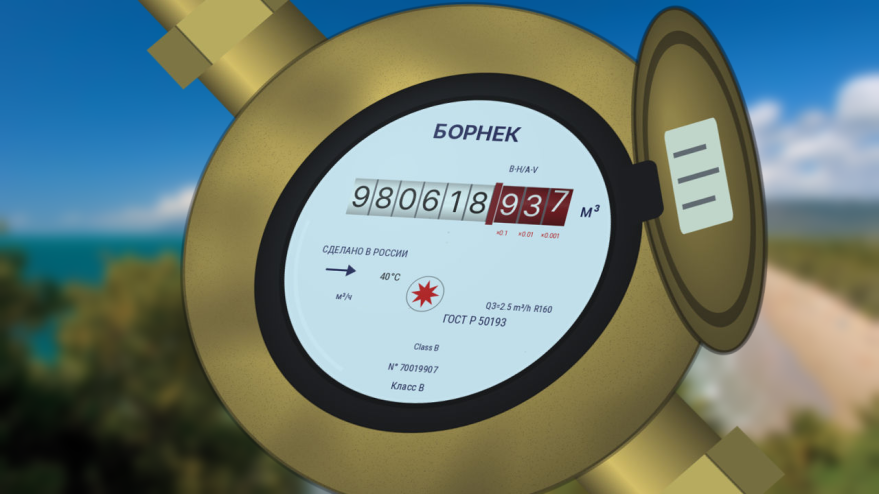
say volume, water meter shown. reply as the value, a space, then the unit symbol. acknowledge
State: 980618.937 m³
